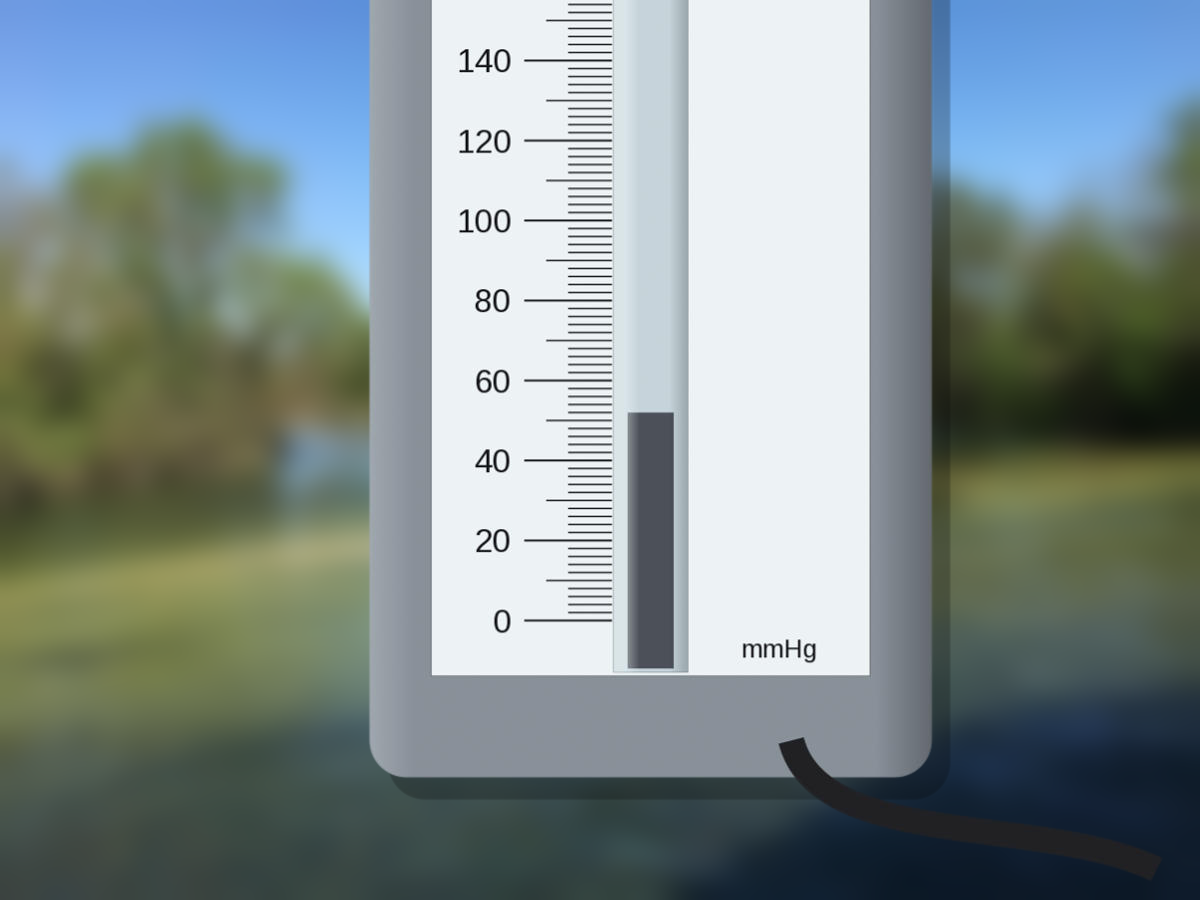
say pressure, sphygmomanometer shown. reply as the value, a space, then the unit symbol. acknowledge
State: 52 mmHg
